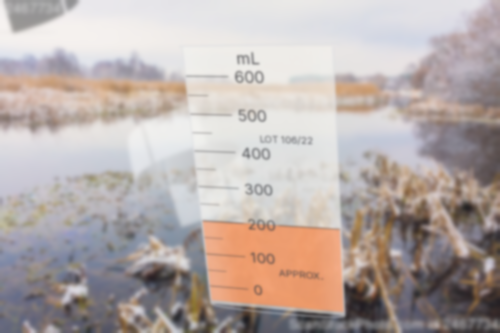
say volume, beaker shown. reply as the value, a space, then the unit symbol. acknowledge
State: 200 mL
